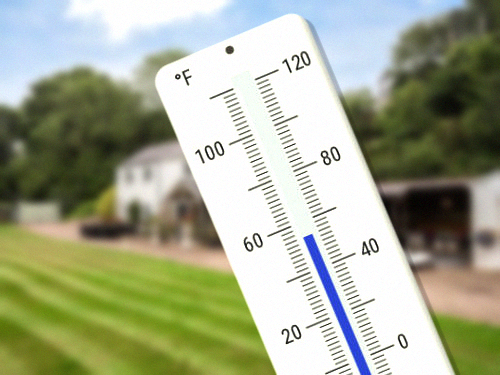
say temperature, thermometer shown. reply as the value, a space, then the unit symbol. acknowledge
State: 54 °F
